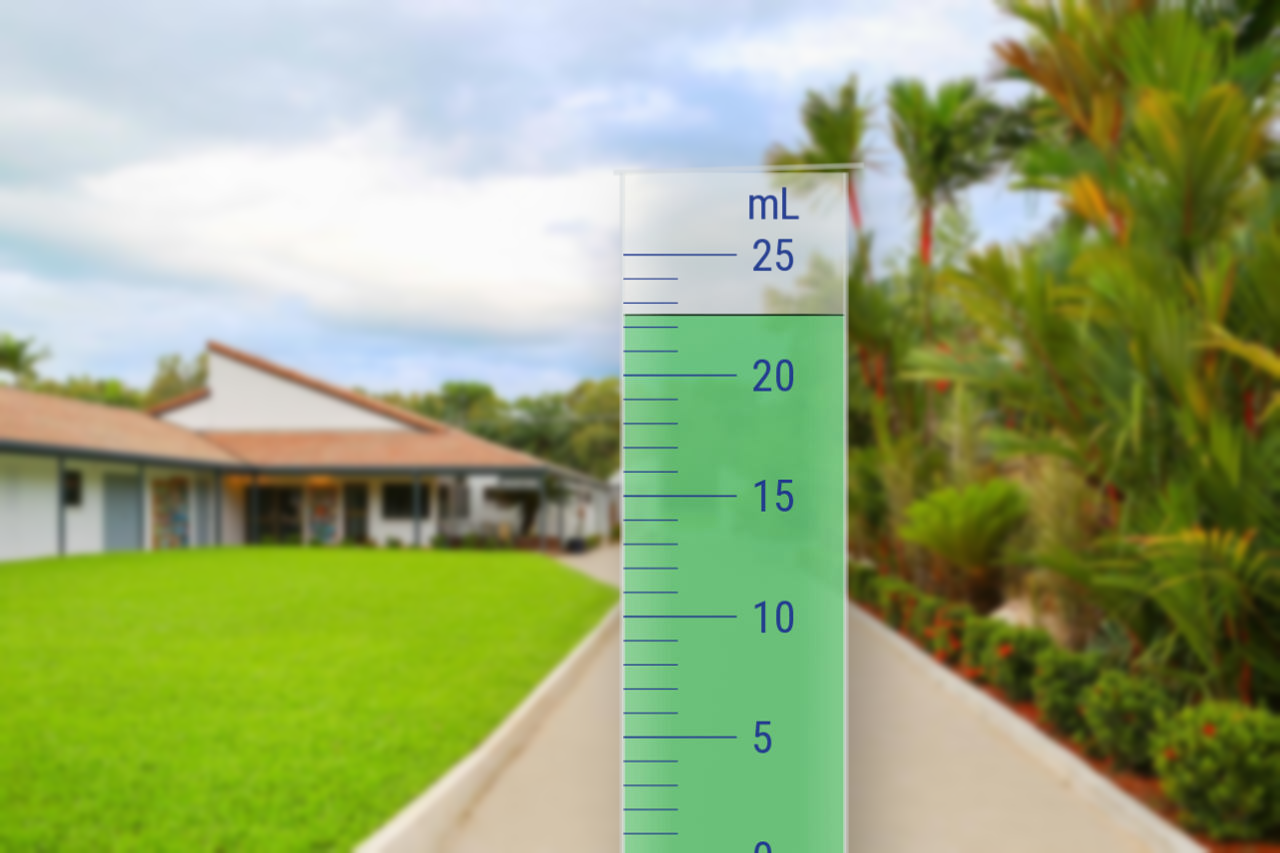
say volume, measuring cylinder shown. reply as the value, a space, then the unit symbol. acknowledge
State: 22.5 mL
